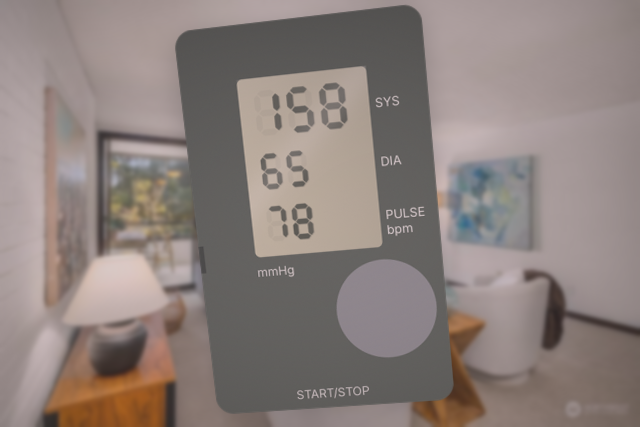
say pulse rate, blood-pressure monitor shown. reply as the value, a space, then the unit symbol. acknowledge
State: 78 bpm
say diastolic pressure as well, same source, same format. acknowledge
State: 65 mmHg
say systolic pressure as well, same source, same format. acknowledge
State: 158 mmHg
